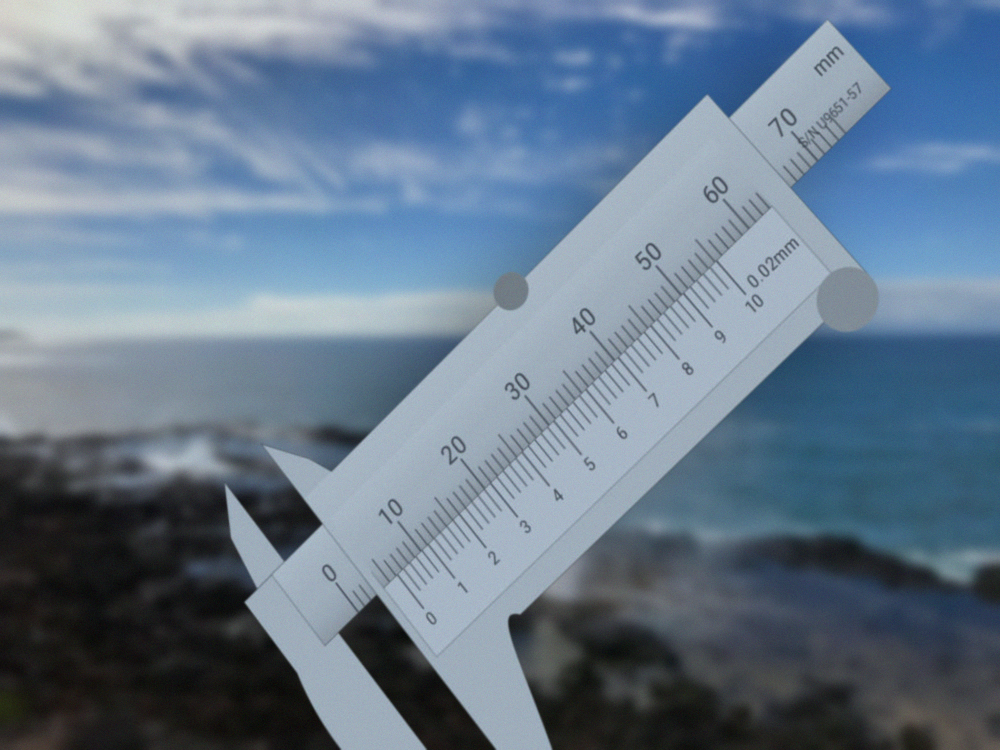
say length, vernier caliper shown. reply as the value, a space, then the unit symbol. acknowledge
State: 6.2 mm
